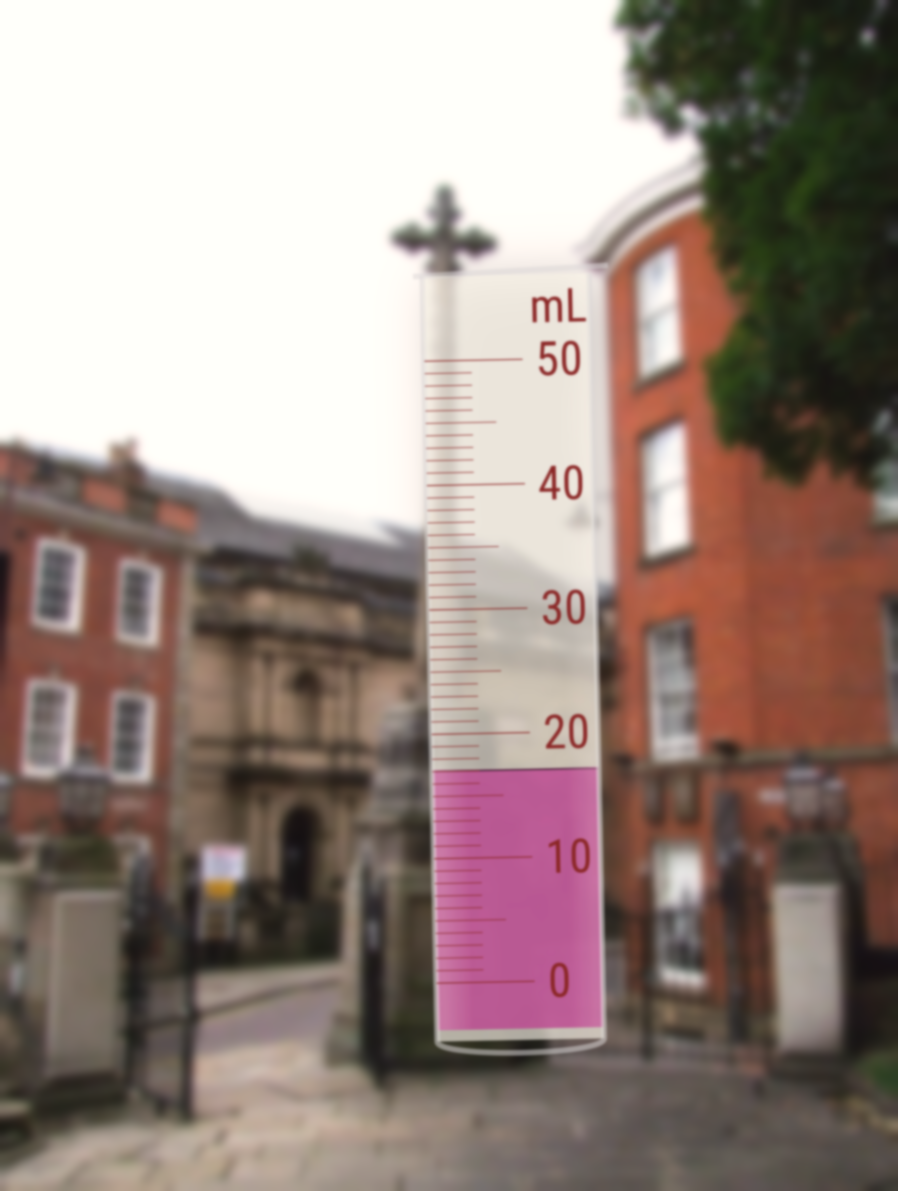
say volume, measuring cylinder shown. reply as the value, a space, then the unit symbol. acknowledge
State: 17 mL
